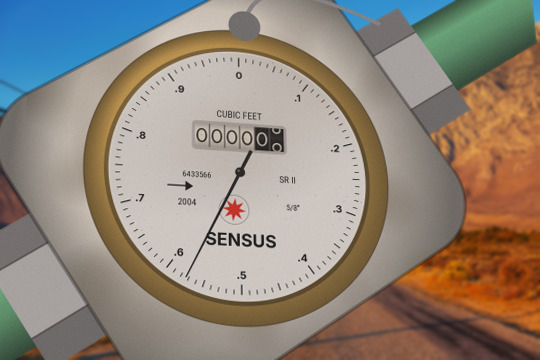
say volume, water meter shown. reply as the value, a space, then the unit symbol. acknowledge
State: 8.57 ft³
